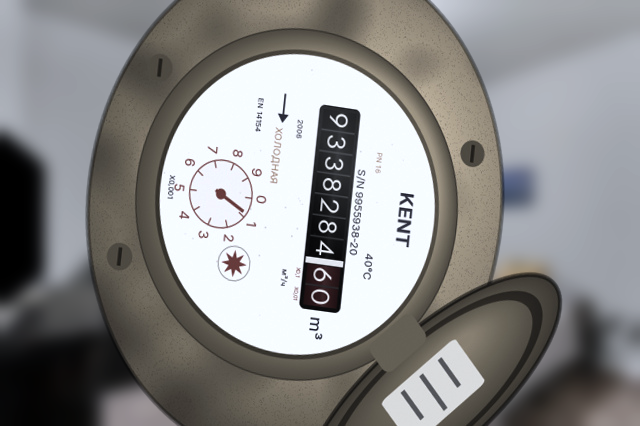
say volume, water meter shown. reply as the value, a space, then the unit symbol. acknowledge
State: 9338284.600 m³
